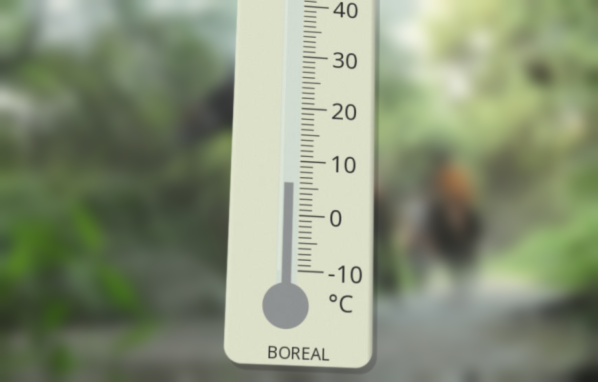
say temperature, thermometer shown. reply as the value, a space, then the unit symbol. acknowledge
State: 6 °C
